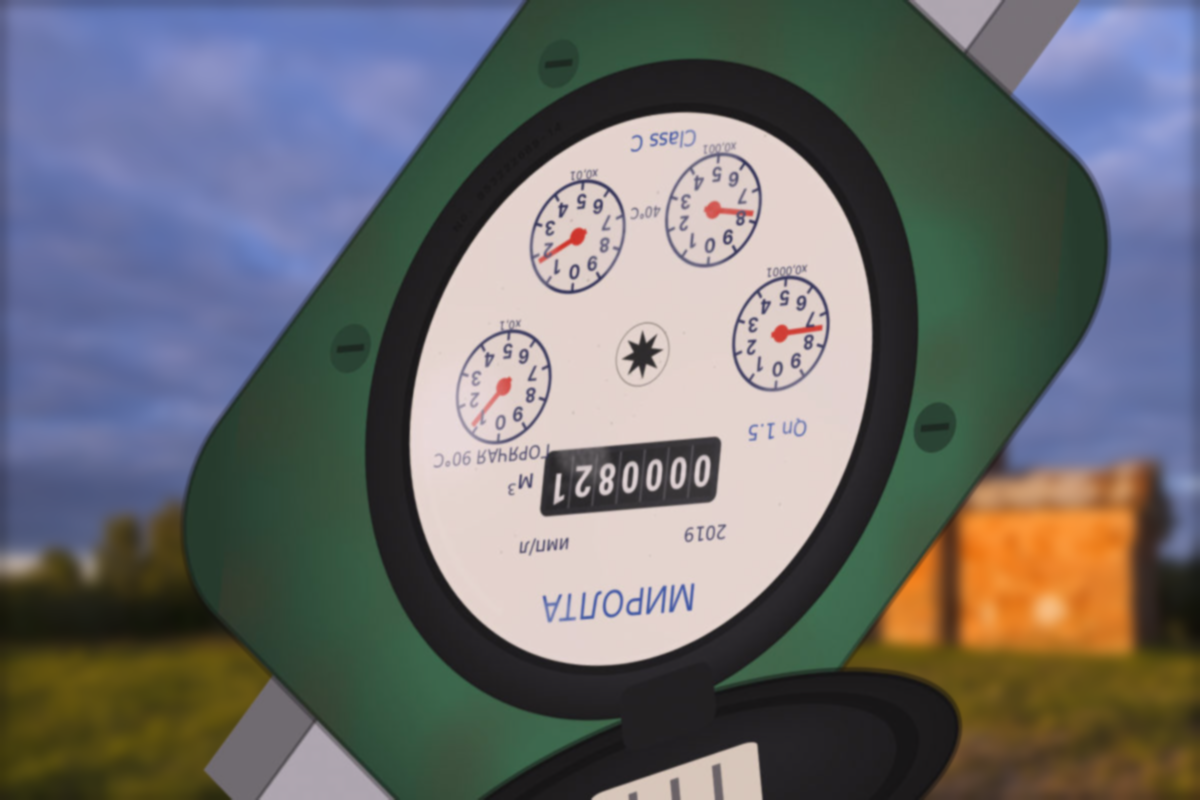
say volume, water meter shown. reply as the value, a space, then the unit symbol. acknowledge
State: 821.1177 m³
